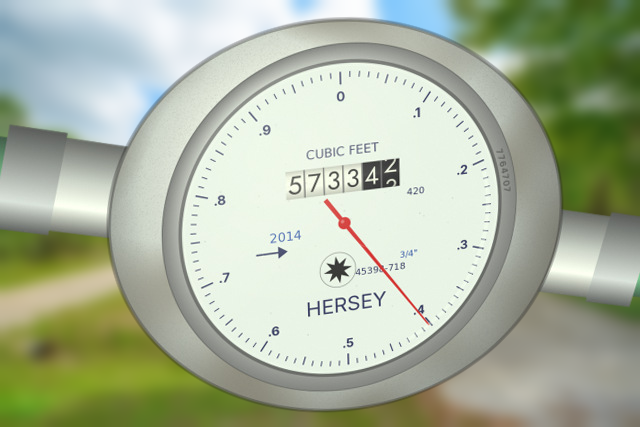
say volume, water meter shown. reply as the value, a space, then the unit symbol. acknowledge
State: 573342.40 ft³
